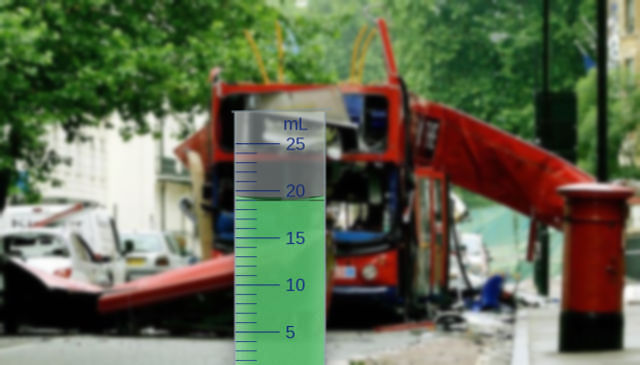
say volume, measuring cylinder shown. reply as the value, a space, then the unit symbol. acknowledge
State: 19 mL
